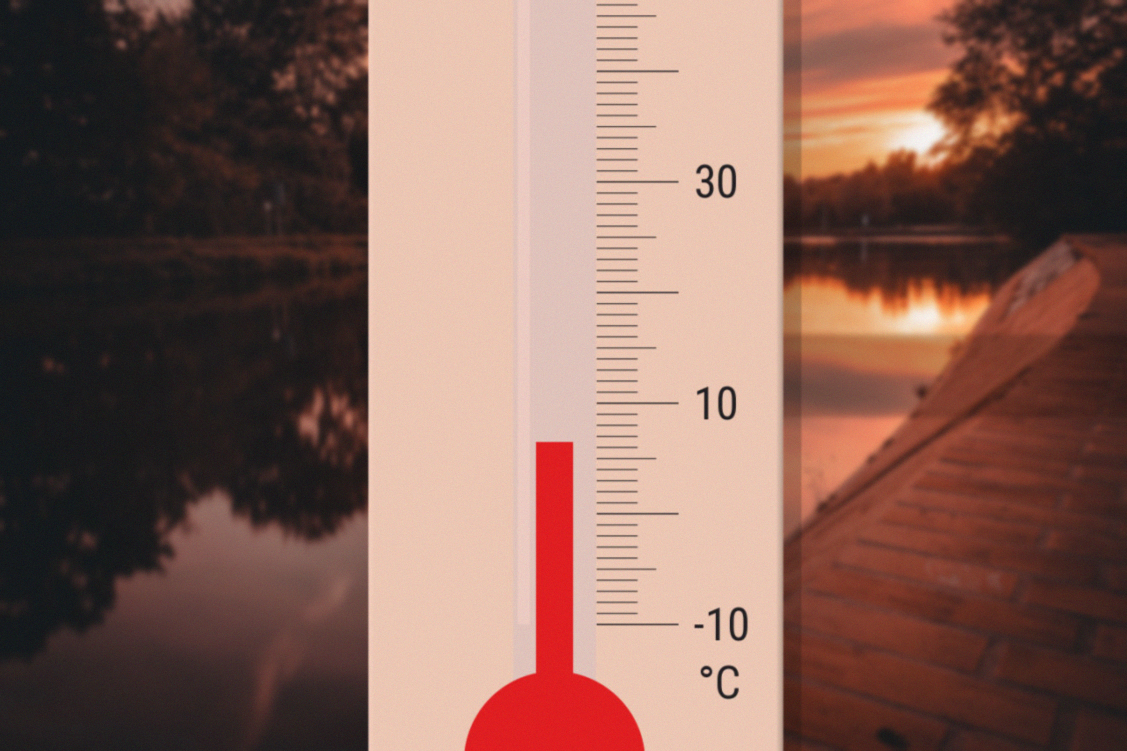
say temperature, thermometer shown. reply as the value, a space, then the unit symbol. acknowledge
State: 6.5 °C
